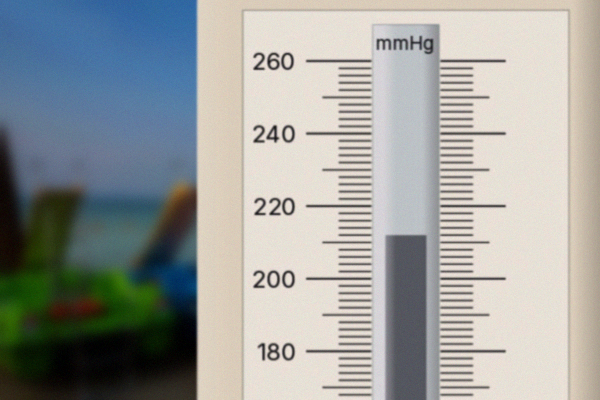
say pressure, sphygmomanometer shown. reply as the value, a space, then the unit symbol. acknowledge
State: 212 mmHg
